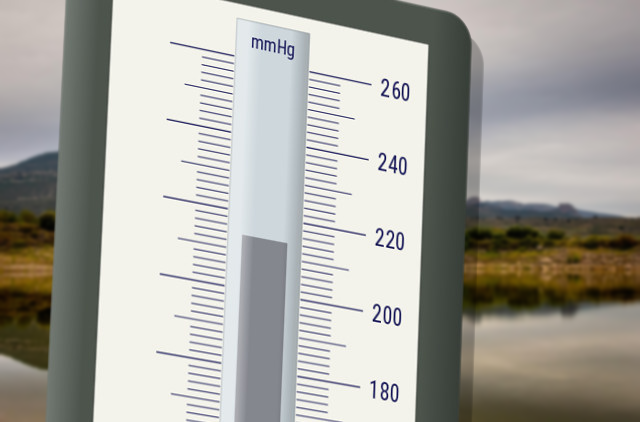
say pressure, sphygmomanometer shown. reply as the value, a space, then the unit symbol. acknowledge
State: 214 mmHg
